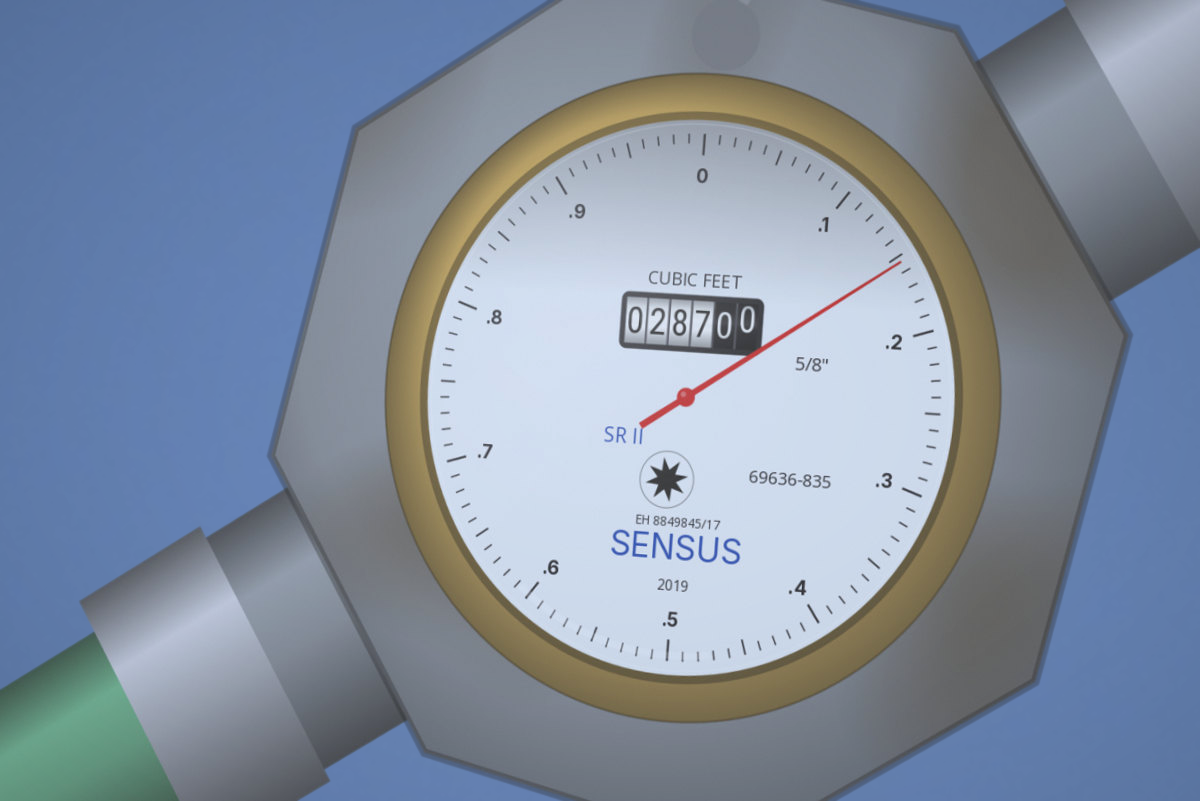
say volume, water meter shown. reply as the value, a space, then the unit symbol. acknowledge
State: 28700.15 ft³
